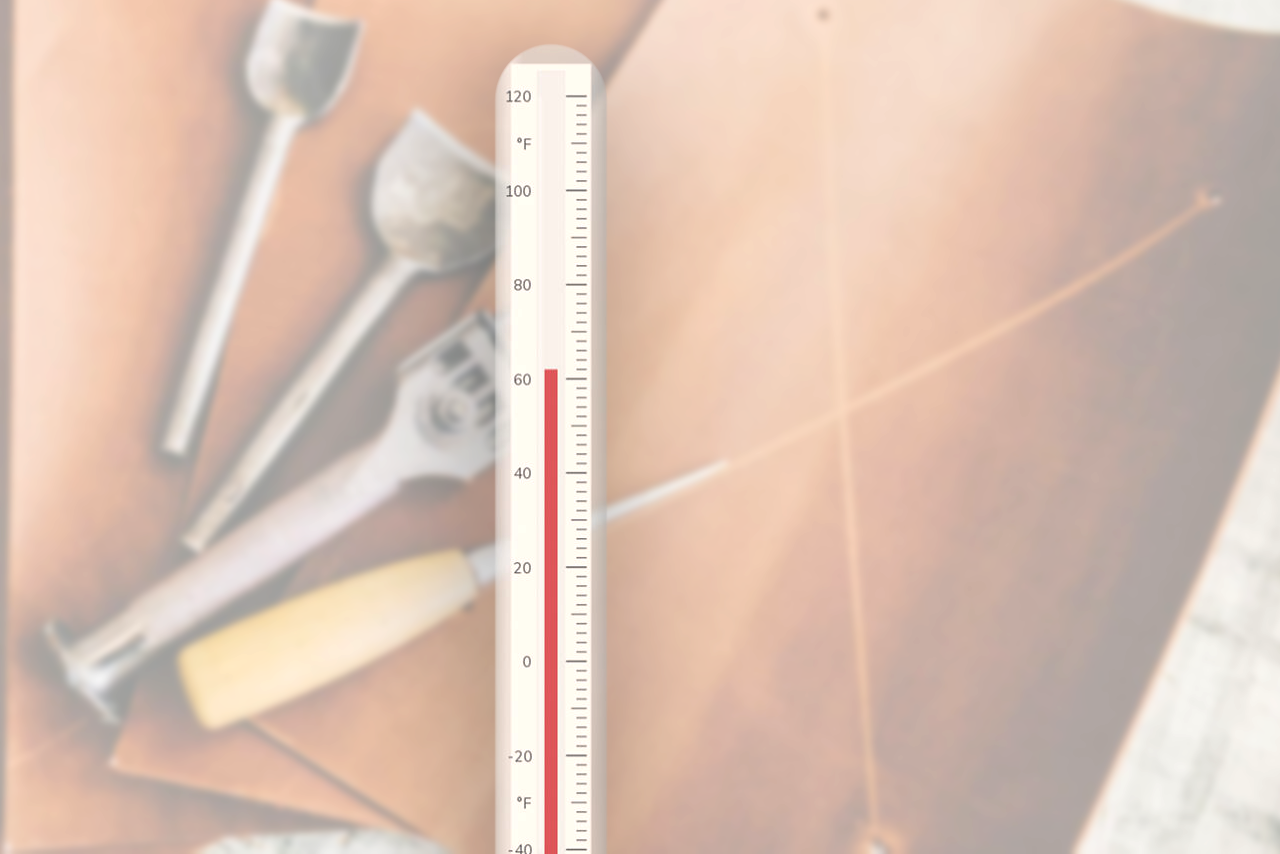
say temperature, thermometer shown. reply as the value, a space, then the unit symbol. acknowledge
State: 62 °F
